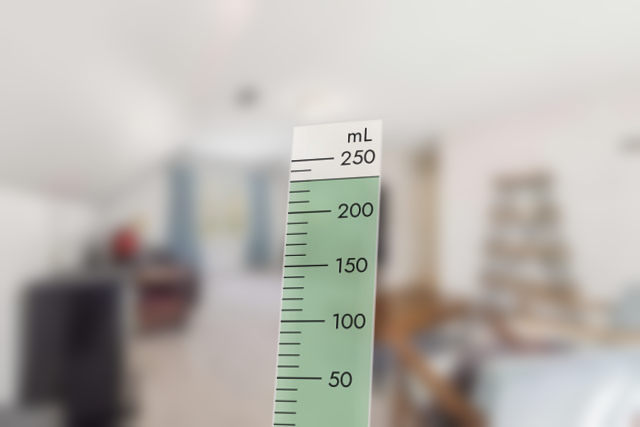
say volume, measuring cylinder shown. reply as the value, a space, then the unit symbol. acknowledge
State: 230 mL
